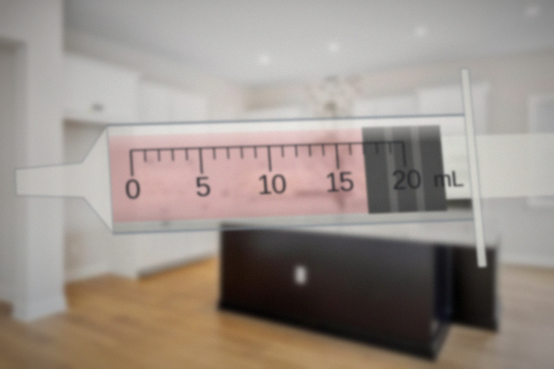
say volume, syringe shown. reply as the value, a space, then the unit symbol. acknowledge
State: 17 mL
